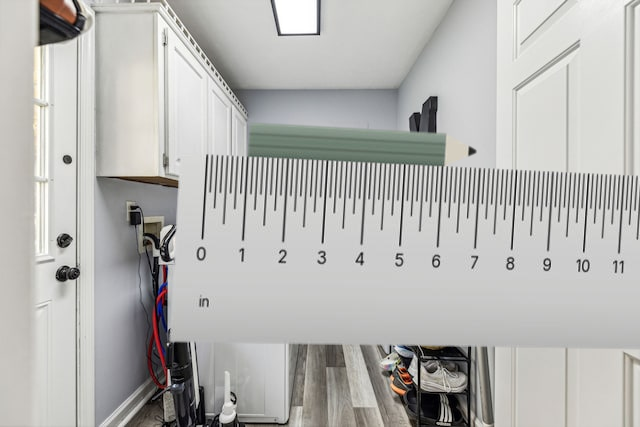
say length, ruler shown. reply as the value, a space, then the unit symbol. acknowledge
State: 5.875 in
